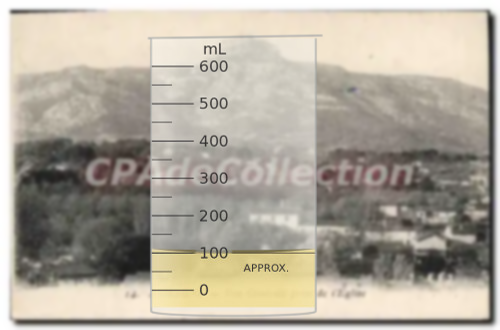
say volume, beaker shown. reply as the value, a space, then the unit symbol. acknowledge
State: 100 mL
